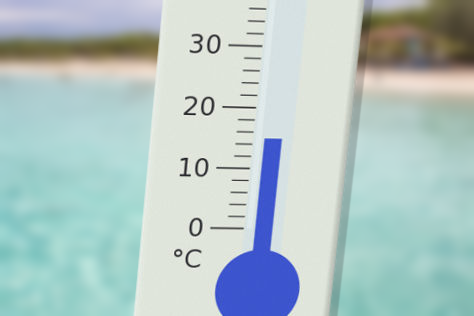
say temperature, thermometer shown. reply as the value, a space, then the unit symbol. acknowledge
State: 15 °C
